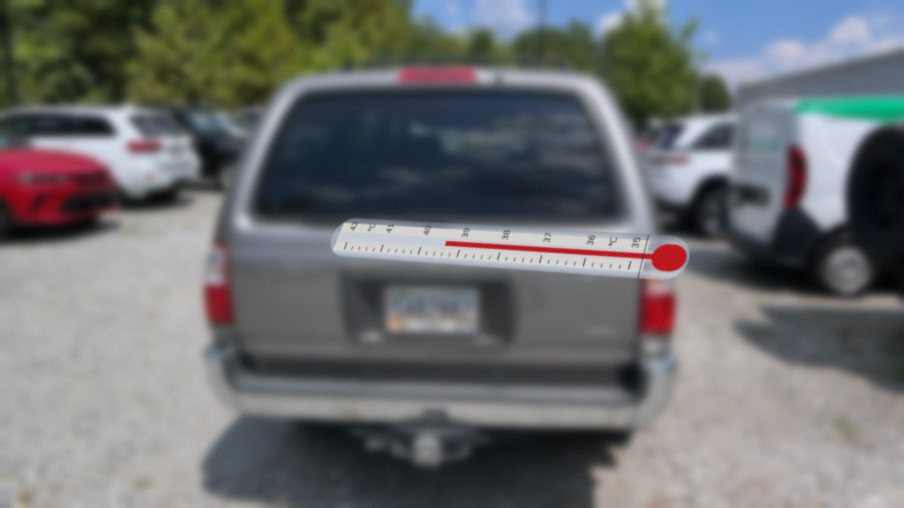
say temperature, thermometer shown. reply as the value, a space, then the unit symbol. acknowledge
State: 39.4 °C
